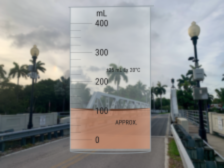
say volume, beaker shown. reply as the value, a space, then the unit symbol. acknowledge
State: 100 mL
